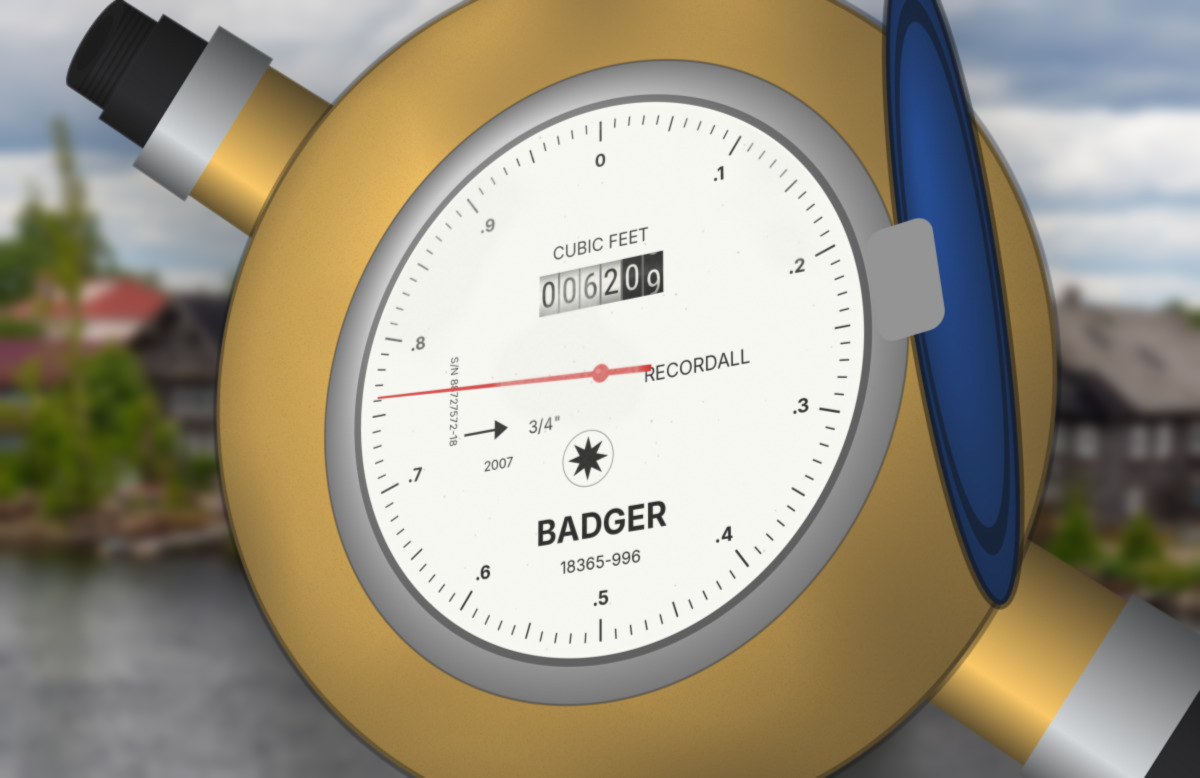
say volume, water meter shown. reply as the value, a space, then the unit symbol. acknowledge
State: 6208.76 ft³
